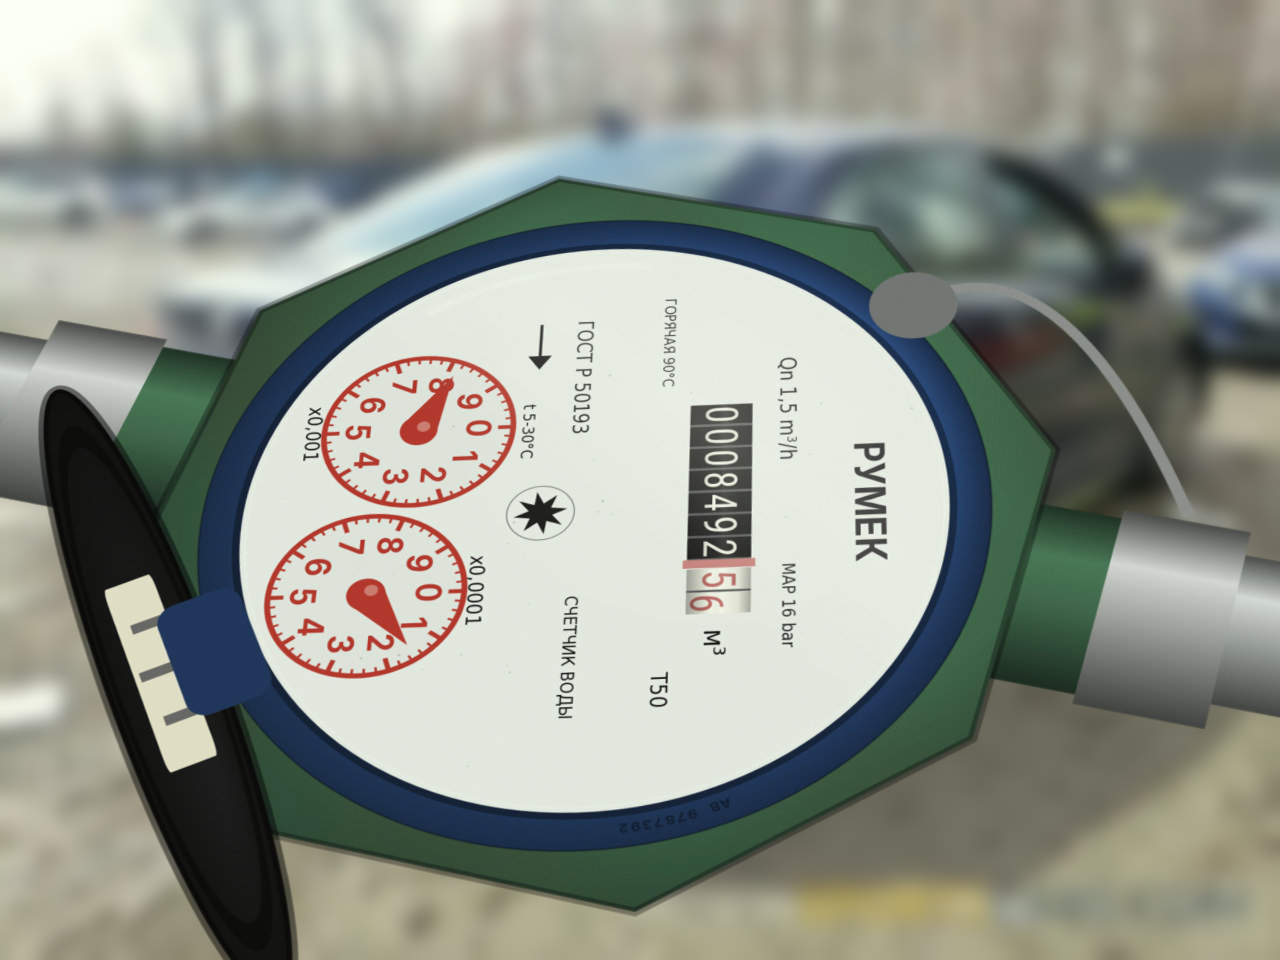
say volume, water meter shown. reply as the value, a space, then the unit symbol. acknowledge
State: 8492.5581 m³
